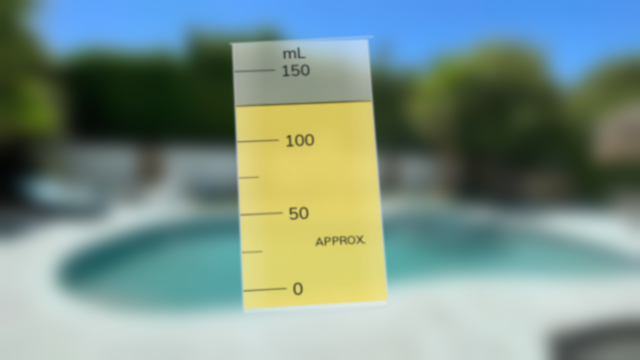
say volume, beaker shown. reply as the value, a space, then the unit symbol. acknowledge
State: 125 mL
